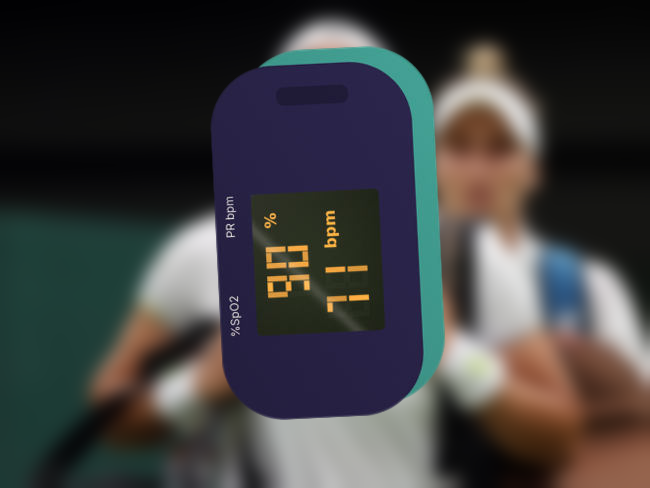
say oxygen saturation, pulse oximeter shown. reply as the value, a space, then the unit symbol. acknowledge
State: 90 %
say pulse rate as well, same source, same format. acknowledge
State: 71 bpm
